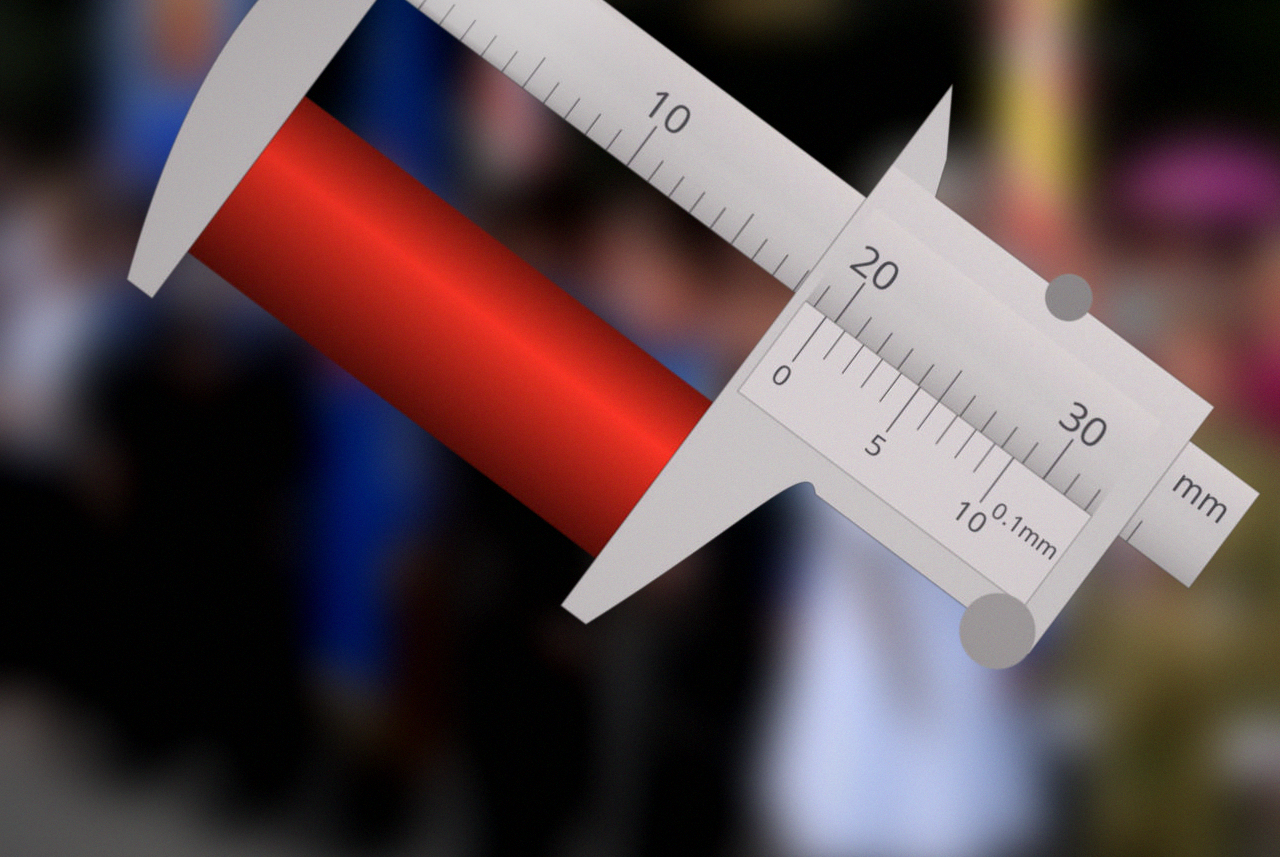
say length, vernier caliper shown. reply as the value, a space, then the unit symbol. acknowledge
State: 19.6 mm
